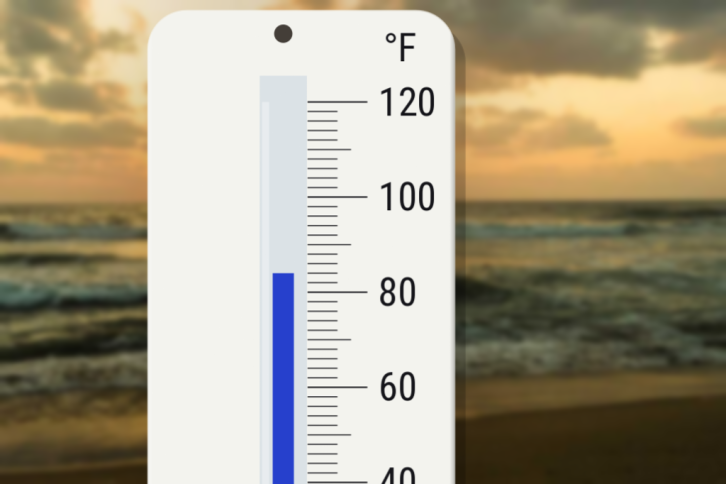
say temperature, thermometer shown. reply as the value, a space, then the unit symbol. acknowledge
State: 84 °F
